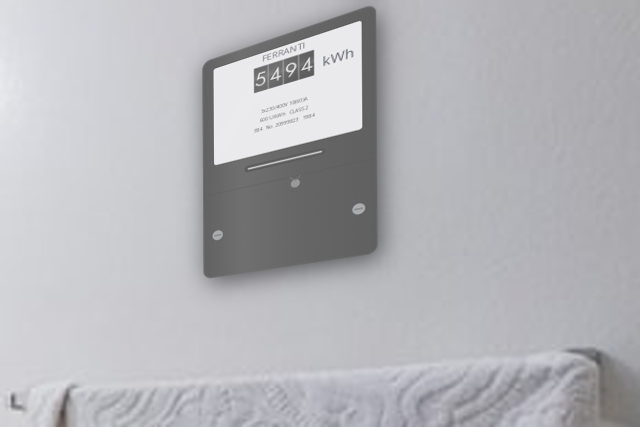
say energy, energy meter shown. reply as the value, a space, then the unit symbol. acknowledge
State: 5494 kWh
